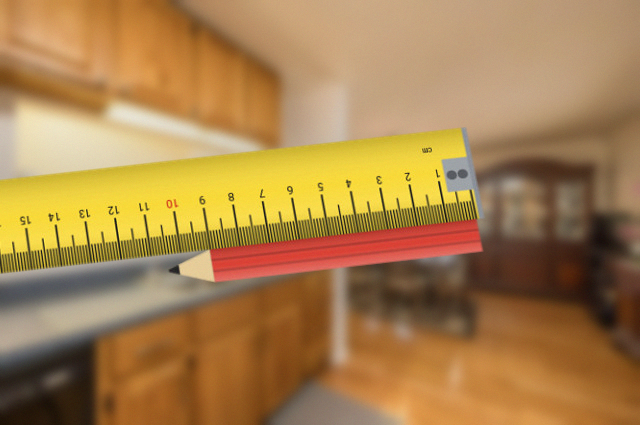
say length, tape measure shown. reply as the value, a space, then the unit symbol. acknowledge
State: 10.5 cm
